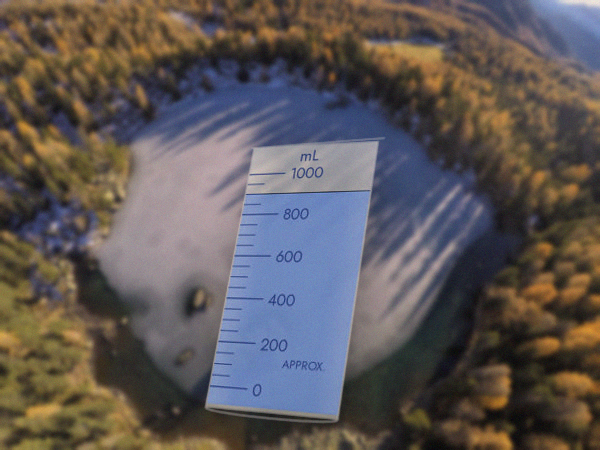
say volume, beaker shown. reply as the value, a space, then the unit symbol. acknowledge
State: 900 mL
